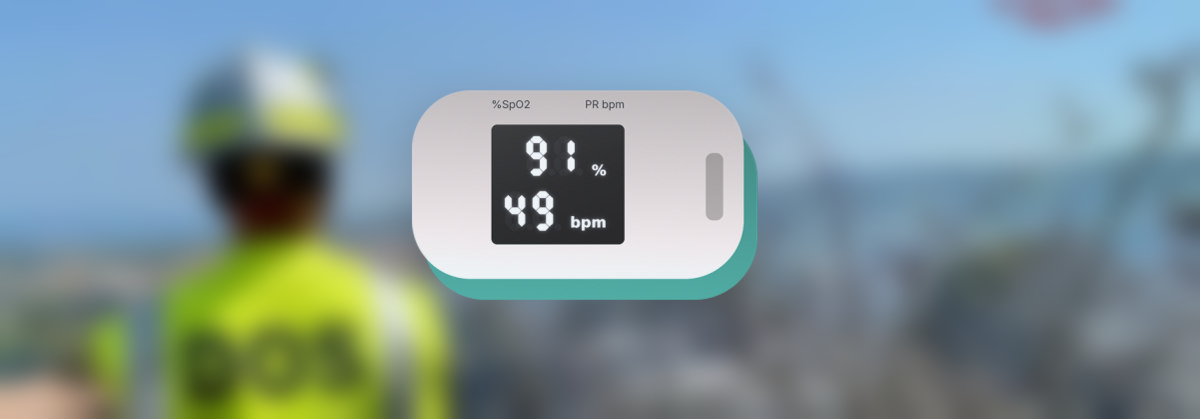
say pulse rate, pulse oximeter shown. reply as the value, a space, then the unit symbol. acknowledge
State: 49 bpm
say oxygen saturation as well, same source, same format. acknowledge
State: 91 %
